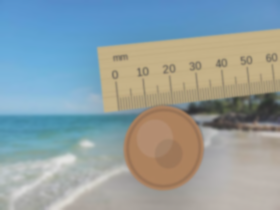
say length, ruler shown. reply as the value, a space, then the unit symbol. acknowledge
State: 30 mm
